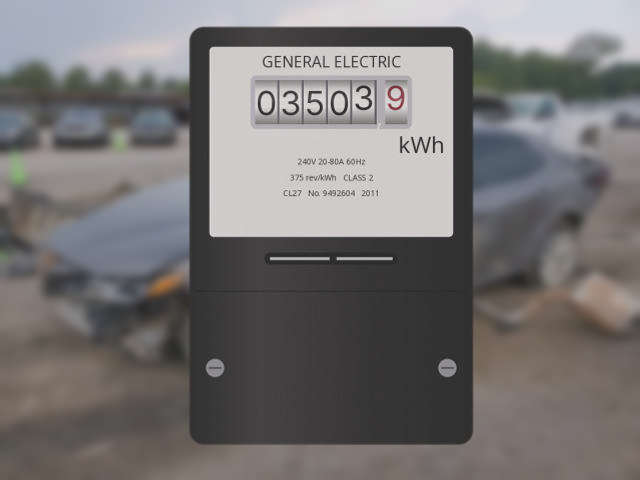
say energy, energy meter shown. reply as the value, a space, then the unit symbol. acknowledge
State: 3503.9 kWh
